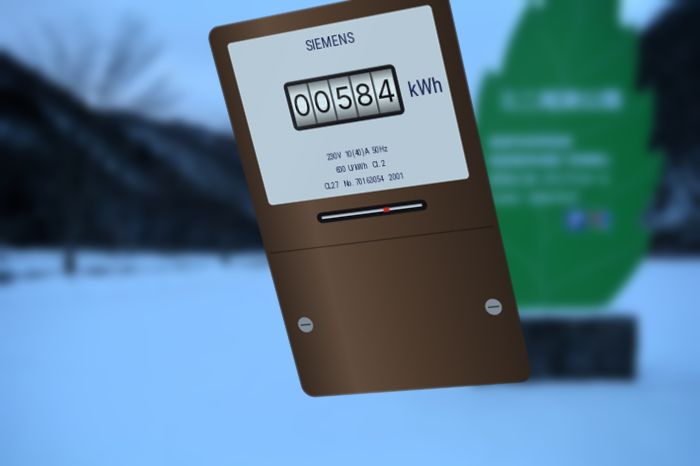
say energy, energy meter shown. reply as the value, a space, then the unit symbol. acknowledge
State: 584 kWh
